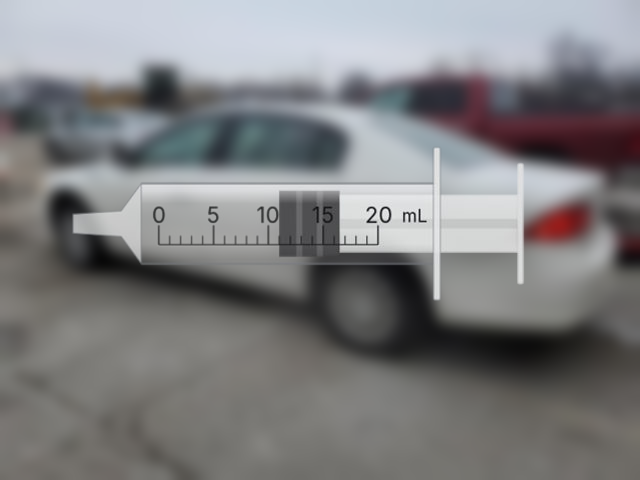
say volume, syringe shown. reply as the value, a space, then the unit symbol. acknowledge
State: 11 mL
